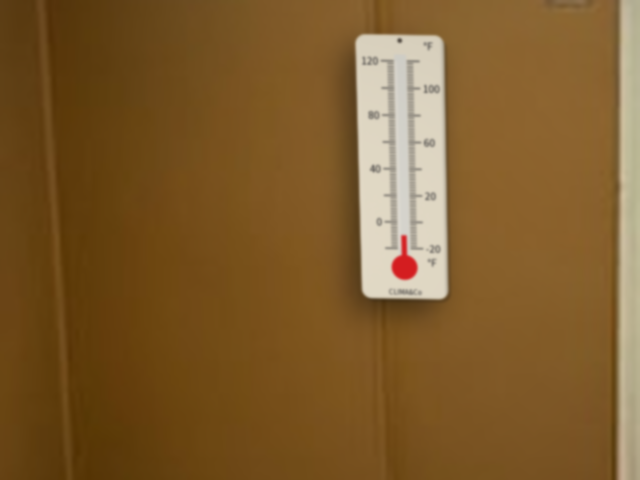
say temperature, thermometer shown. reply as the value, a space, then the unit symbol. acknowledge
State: -10 °F
